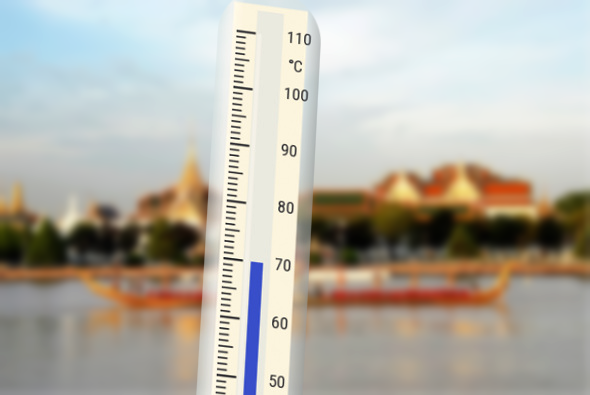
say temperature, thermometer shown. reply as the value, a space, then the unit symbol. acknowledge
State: 70 °C
